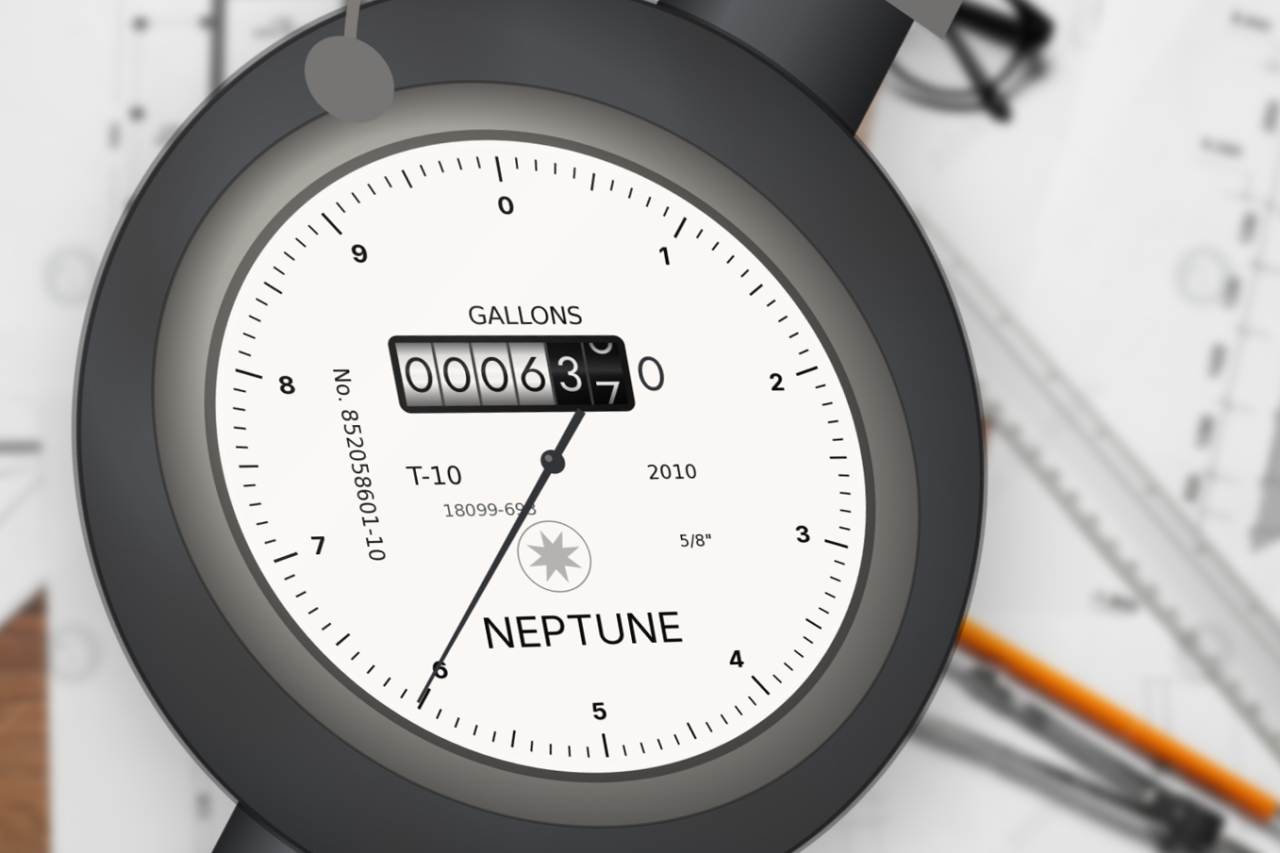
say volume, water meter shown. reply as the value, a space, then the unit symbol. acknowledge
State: 6366.0 gal
